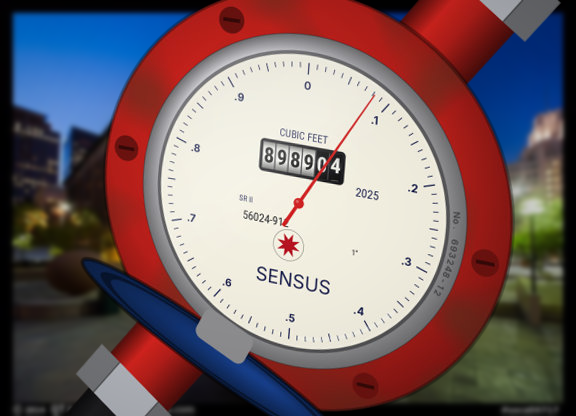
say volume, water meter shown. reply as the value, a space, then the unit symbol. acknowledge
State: 898904.08 ft³
